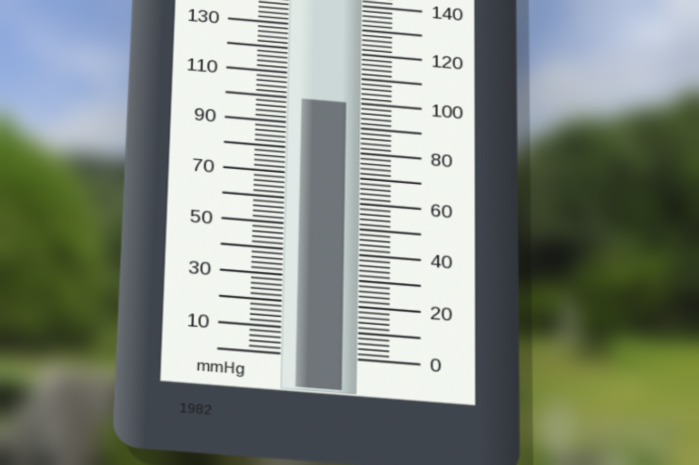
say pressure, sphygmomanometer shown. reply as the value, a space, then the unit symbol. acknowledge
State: 100 mmHg
